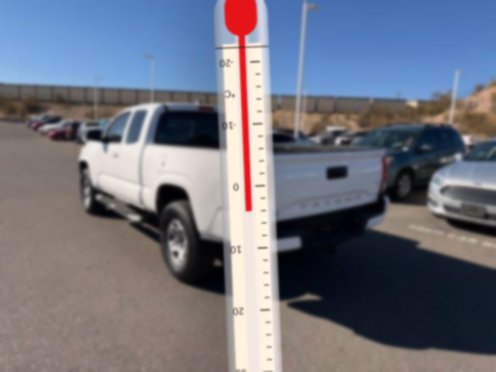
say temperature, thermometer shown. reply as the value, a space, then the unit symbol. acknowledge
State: 4 °C
